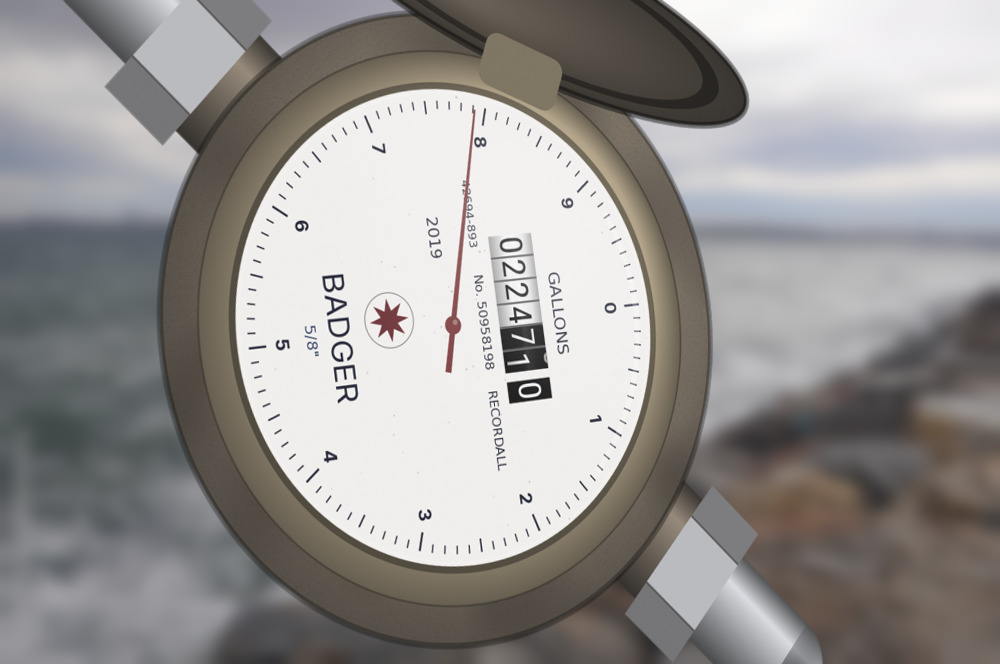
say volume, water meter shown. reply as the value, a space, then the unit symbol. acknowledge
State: 224707.9 gal
